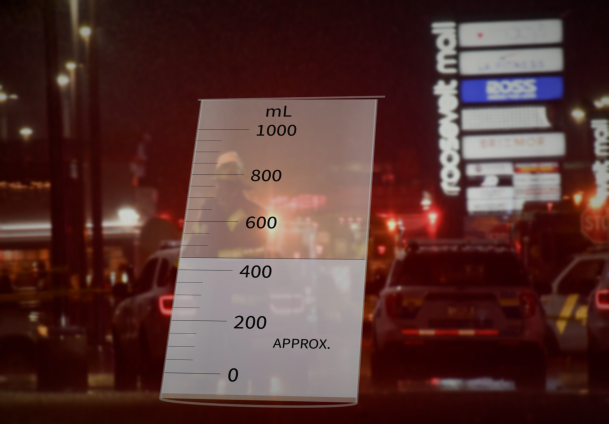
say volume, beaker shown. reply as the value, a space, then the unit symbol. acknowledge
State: 450 mL
